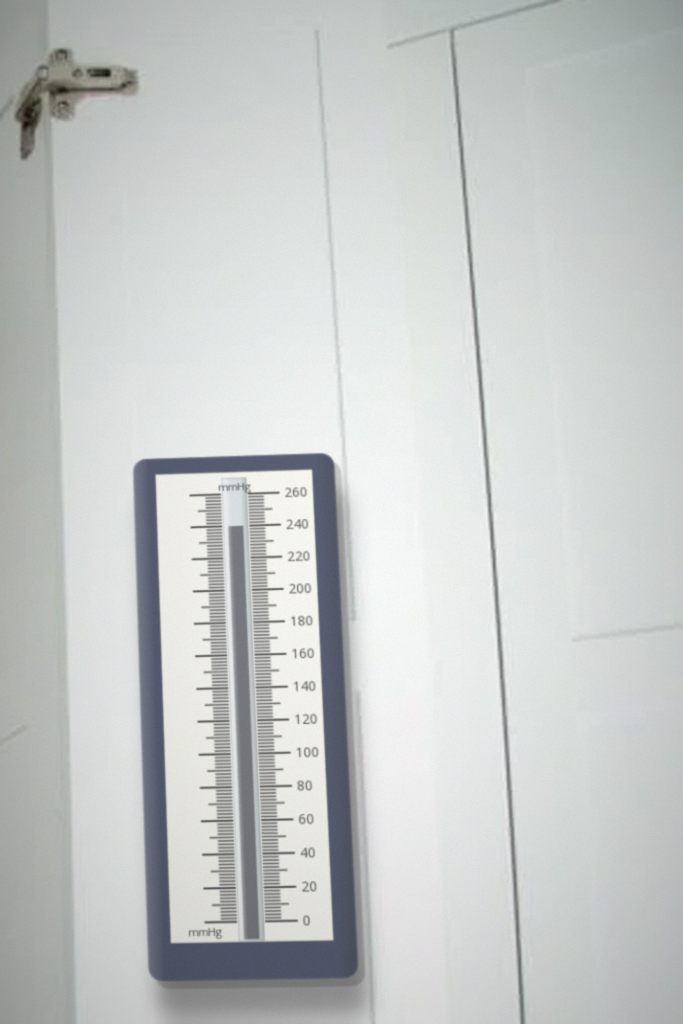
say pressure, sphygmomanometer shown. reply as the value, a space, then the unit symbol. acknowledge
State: 240 mmHg
